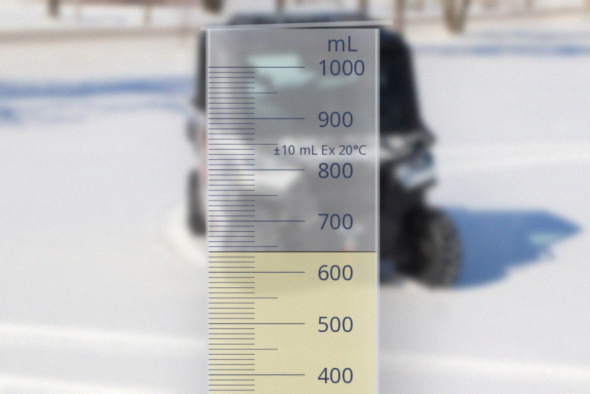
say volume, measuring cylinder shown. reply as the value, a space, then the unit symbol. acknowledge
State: 640 mL
